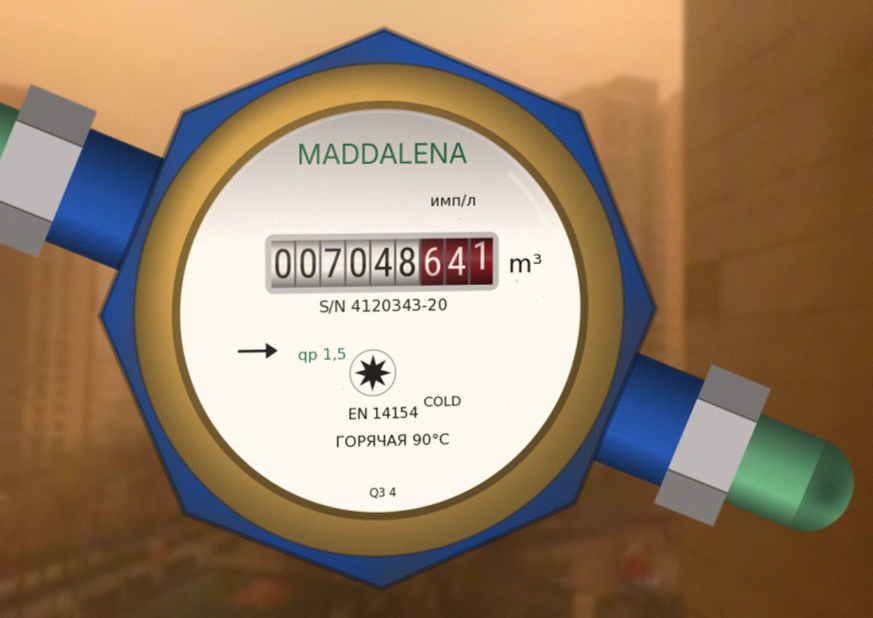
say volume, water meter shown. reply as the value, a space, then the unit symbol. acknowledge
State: 7048.641 m³
